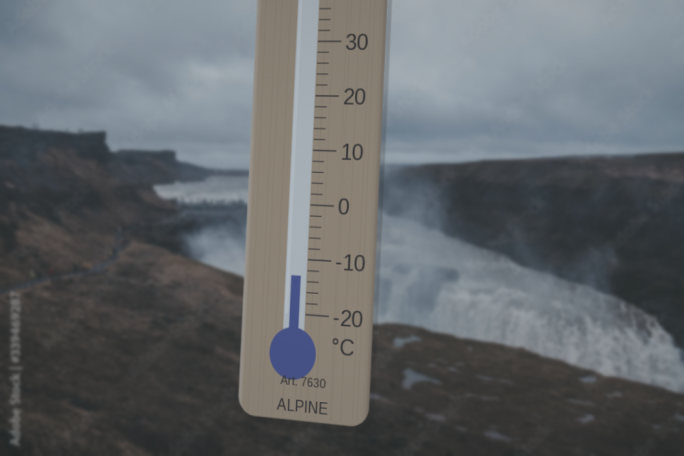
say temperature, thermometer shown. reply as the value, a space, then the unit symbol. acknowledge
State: -13 °C
